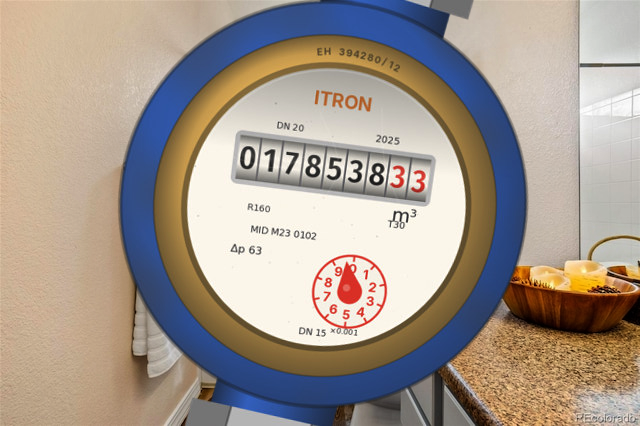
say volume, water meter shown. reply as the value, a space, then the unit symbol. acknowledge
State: 178538.329 m³
